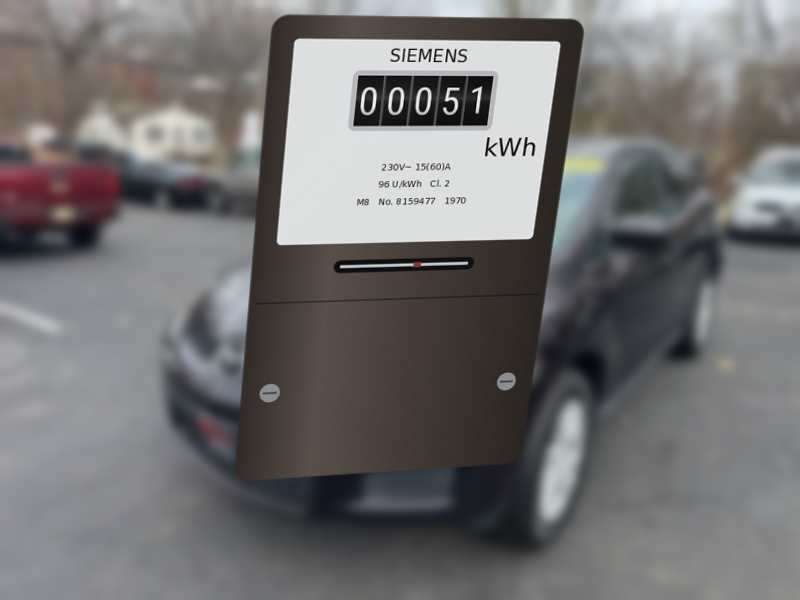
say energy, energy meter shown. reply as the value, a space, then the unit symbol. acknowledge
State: 51 kWh
